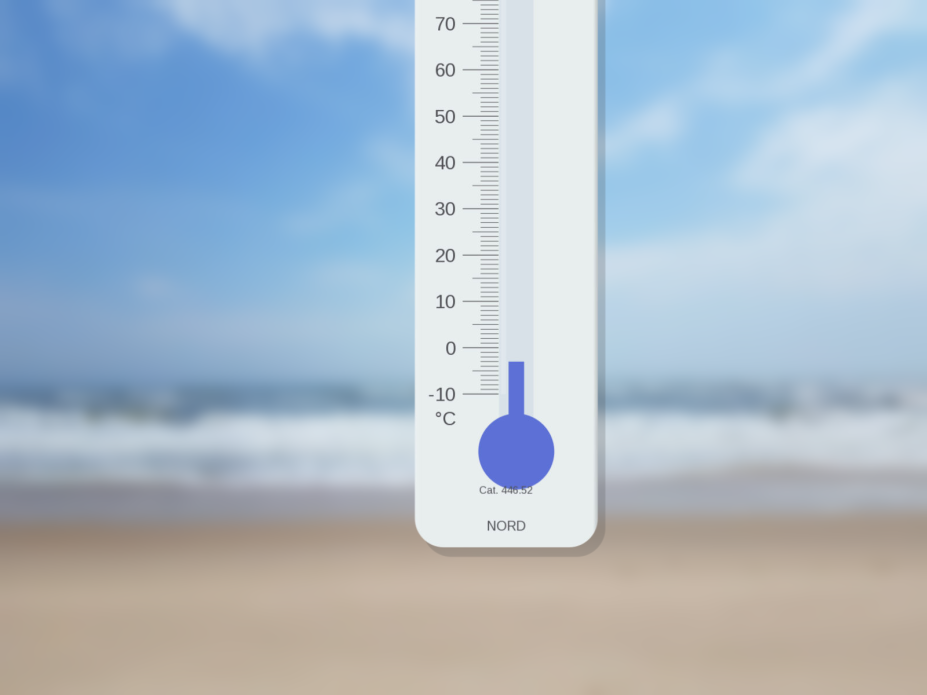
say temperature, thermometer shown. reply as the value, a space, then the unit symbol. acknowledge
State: -3 °C
